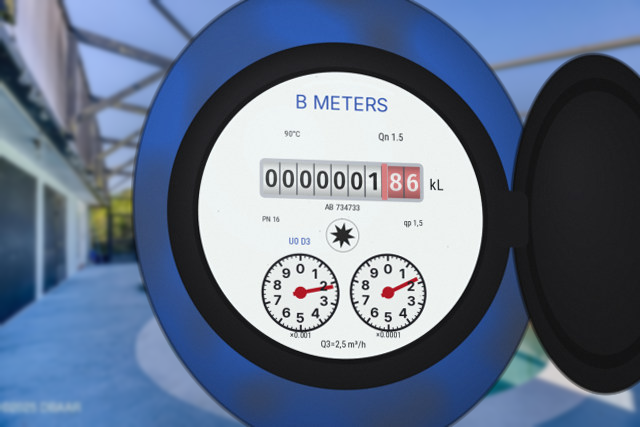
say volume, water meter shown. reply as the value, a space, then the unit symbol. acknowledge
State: 1.8621 kL
